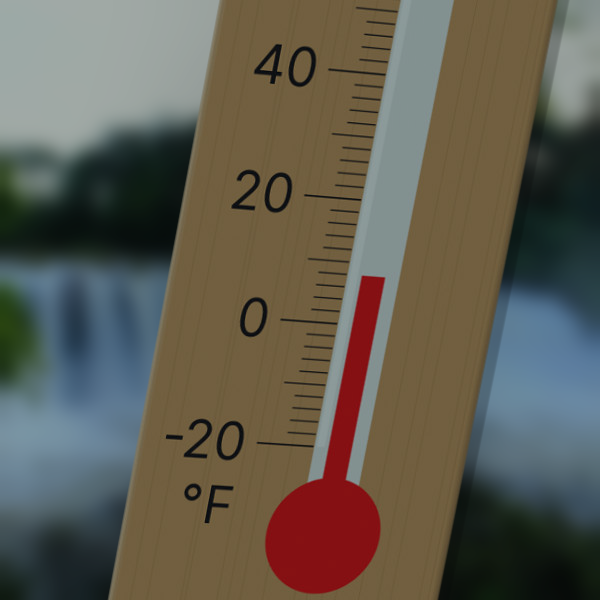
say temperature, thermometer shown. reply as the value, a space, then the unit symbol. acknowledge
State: 8 °F
